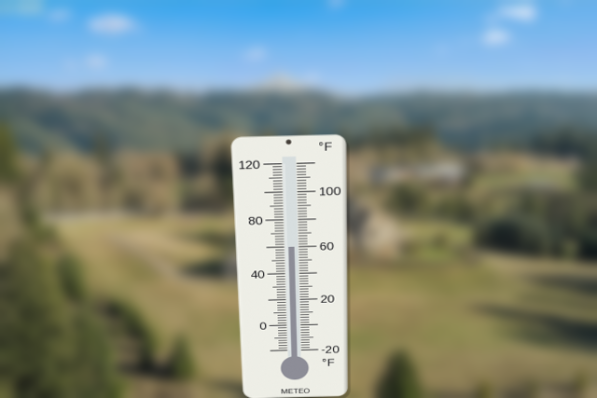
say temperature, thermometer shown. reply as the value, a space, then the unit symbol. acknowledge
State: 60 °F
